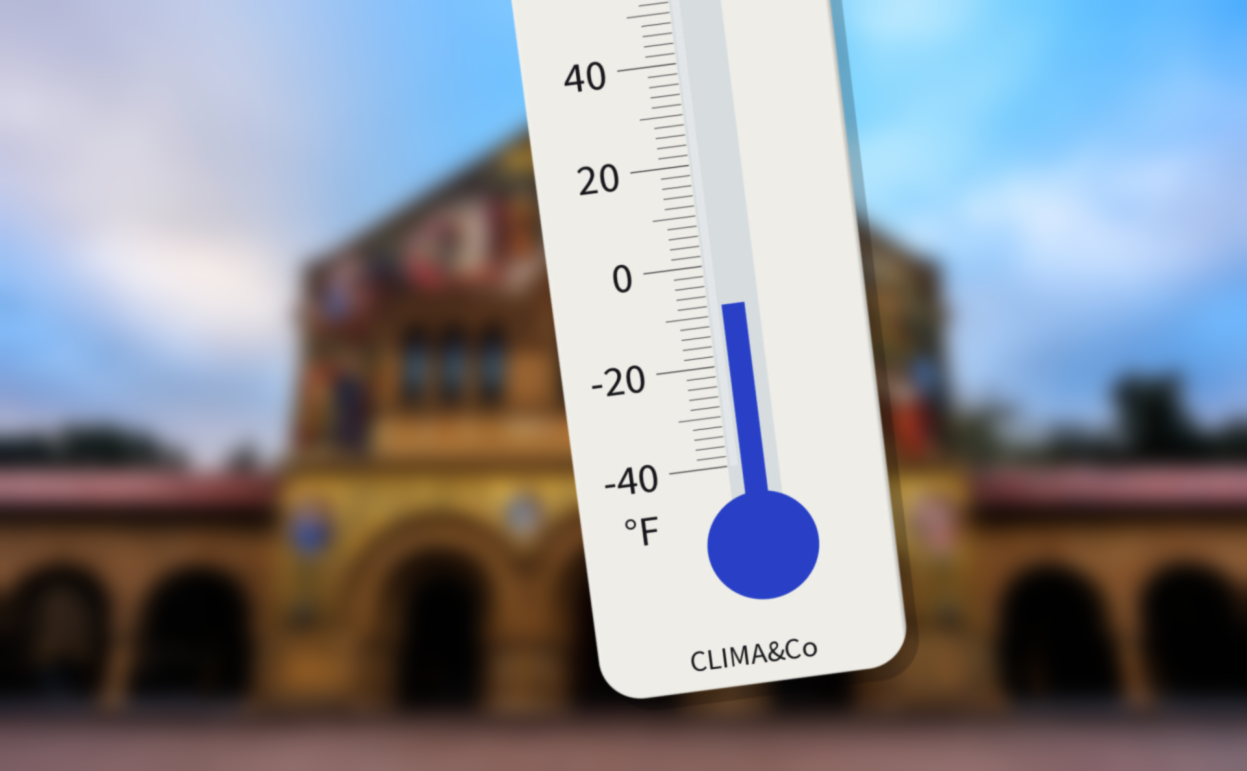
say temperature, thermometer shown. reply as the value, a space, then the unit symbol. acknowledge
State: -8 °F
